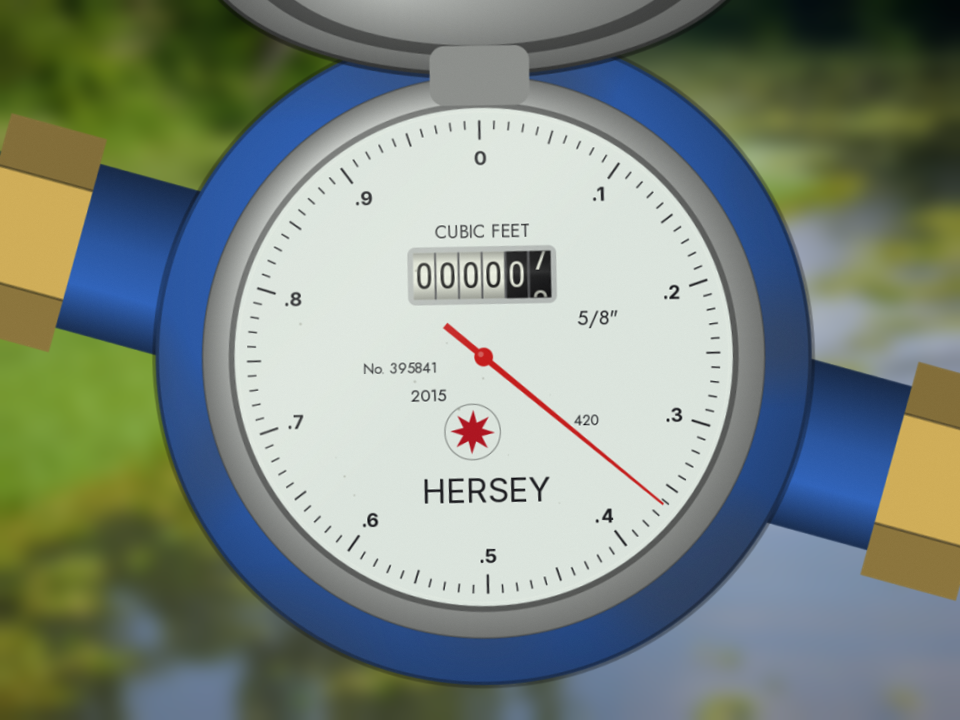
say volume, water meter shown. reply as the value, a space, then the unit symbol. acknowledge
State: 7.36 ft³
